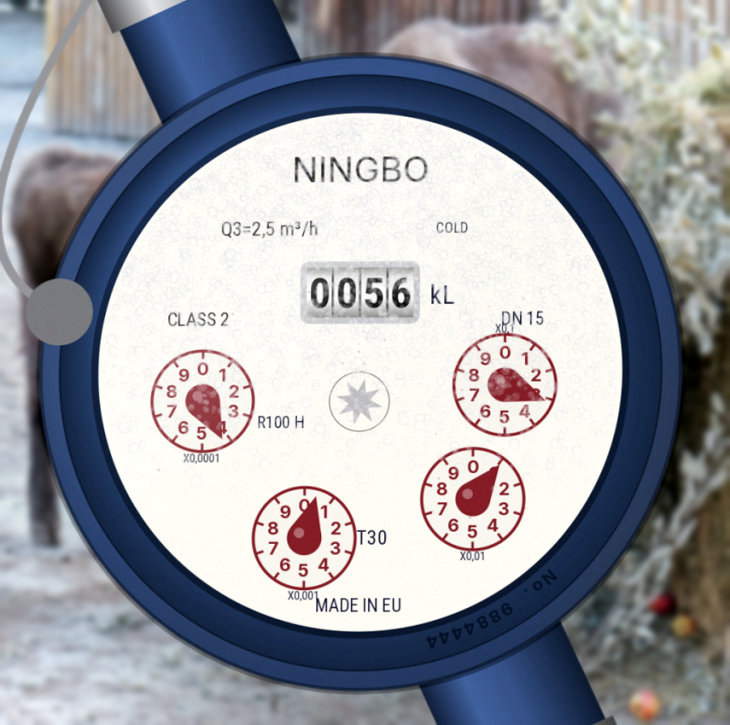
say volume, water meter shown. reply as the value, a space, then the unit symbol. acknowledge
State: 56.3104 kL
